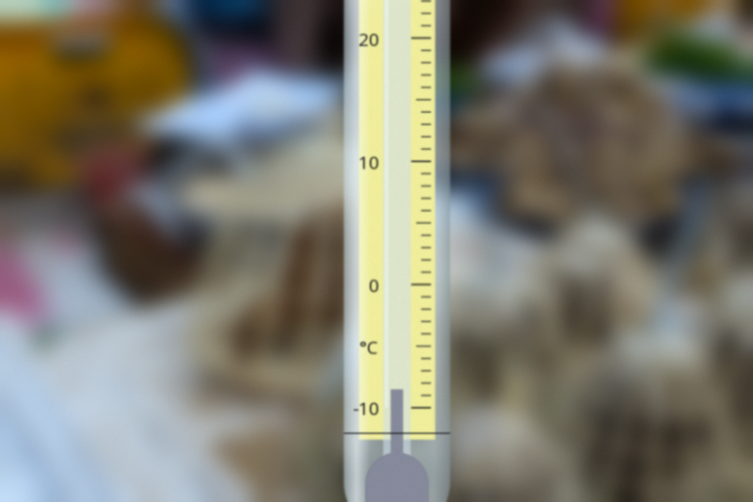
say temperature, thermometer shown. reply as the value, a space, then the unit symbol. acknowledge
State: -8.5 °C
